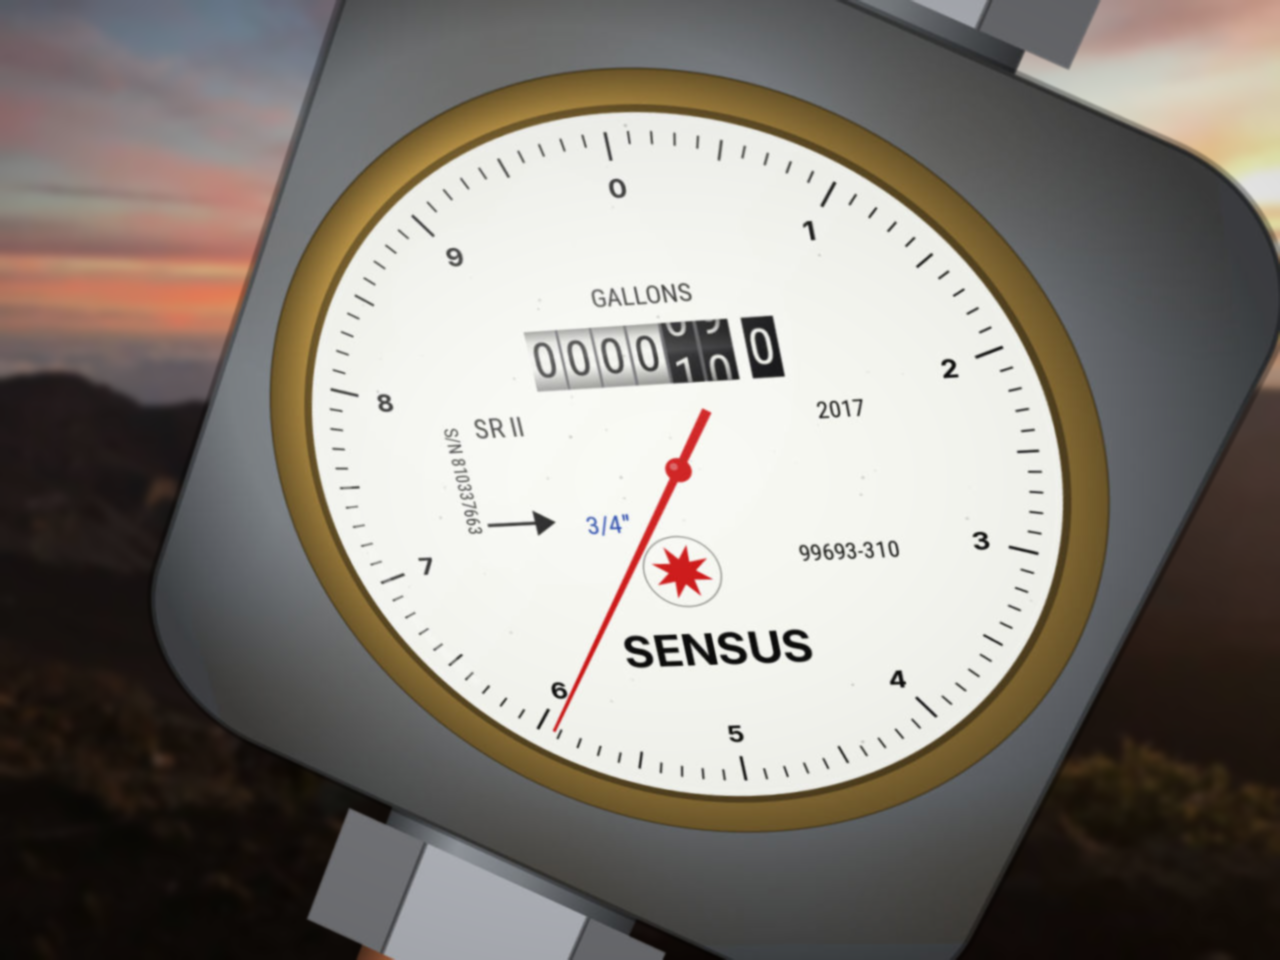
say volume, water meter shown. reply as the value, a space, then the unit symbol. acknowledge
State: 95.9 gal
